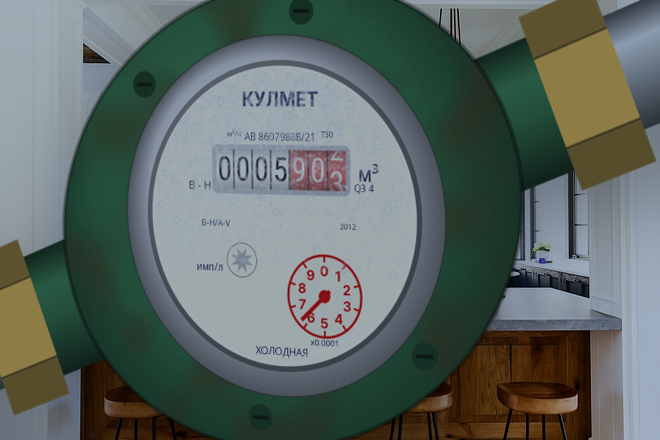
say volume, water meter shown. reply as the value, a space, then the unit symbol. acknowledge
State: 5.9026 m³
